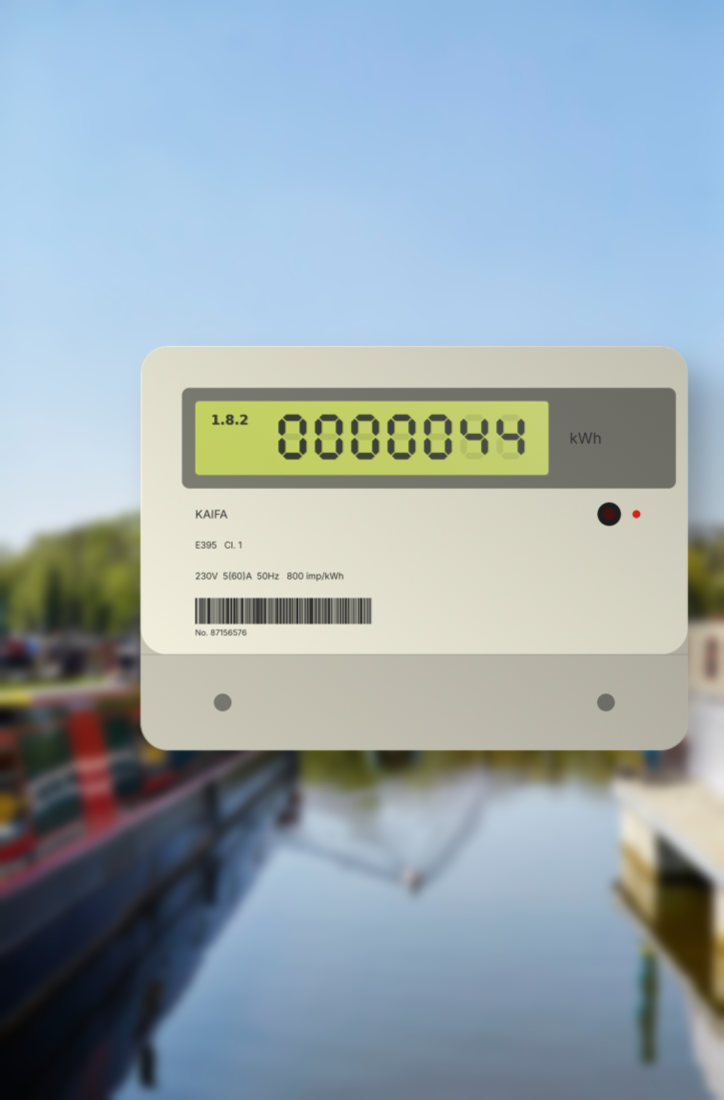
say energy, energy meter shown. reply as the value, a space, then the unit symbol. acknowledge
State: 44 kWh
